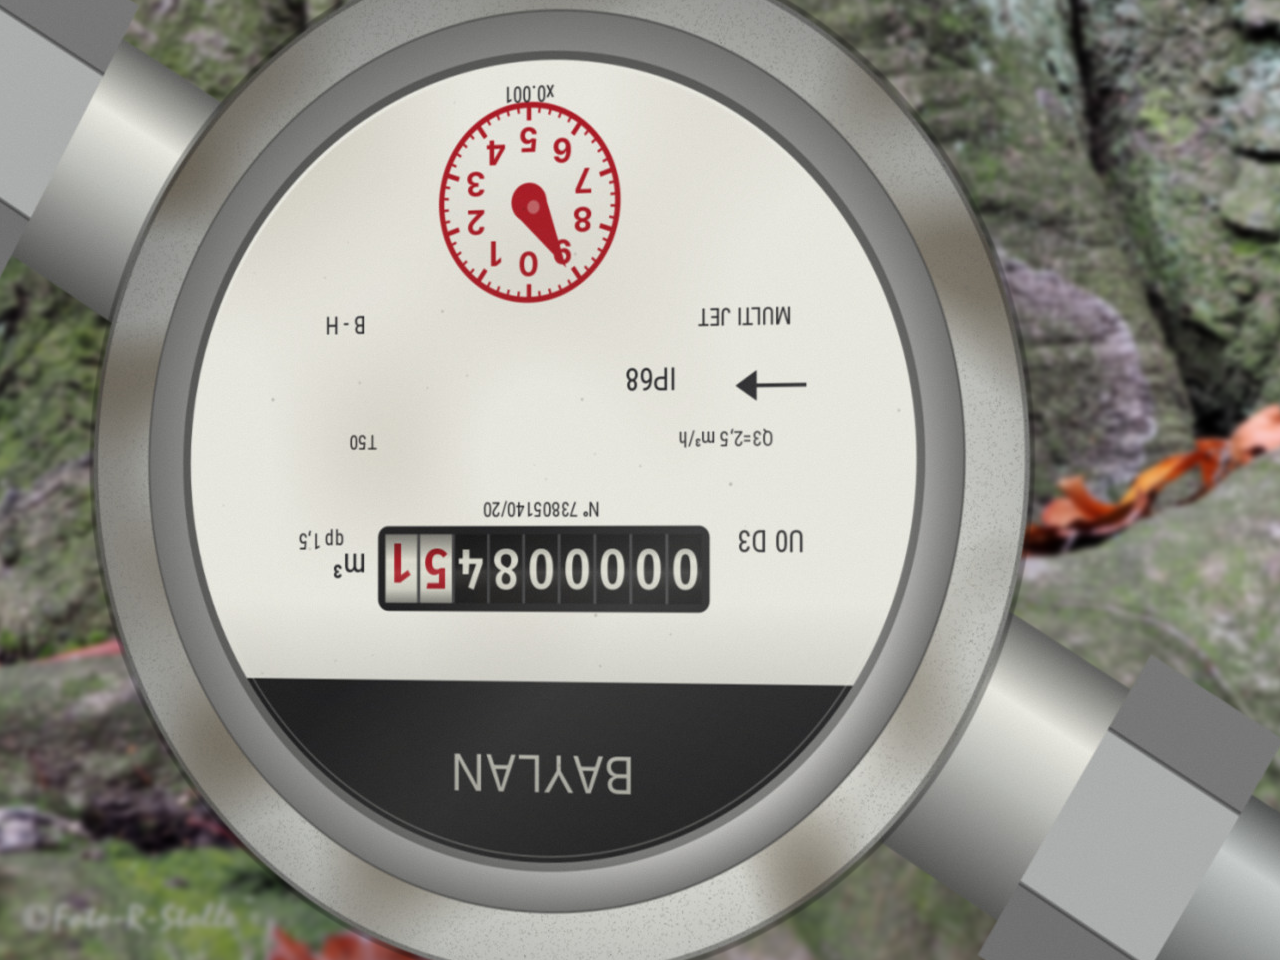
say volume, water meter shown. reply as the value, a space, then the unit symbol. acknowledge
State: 84.509 m³
